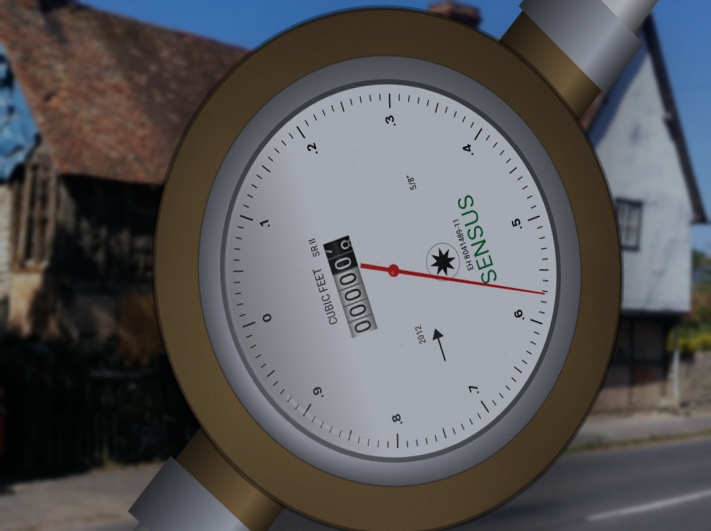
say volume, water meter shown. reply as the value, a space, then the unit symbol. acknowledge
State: 7.57 ft³
